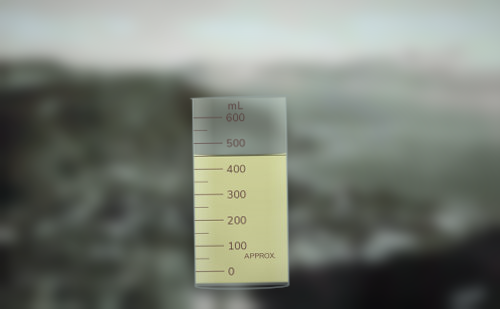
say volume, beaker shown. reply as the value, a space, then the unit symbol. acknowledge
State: 450 mL
